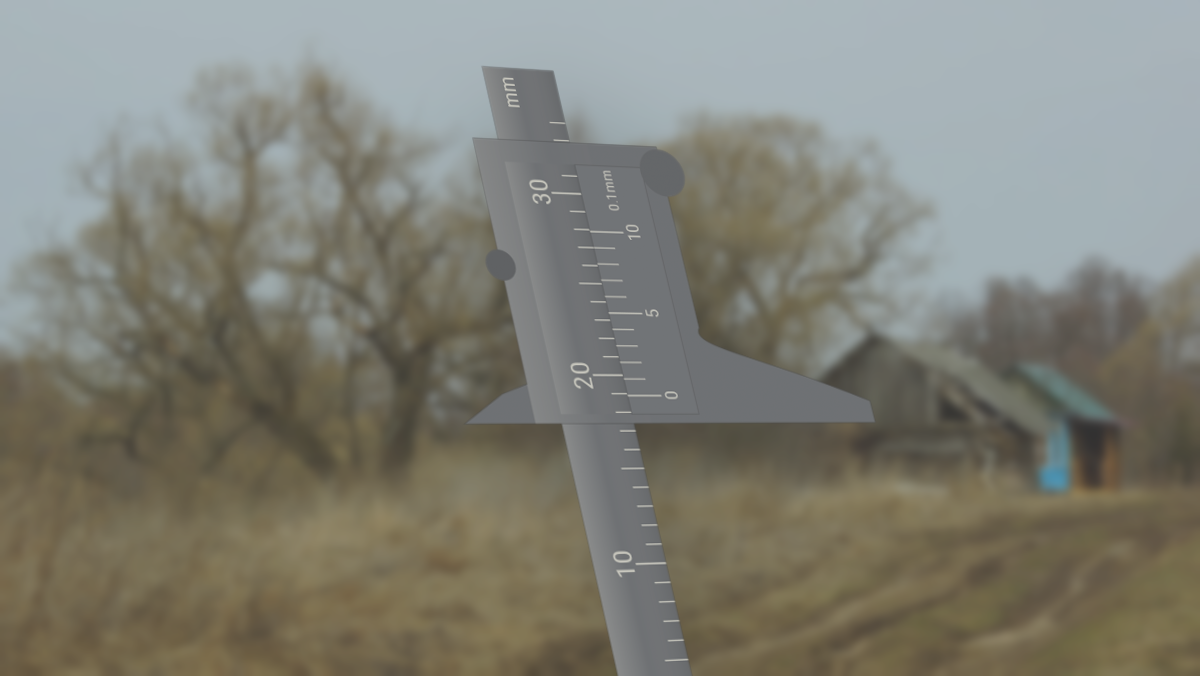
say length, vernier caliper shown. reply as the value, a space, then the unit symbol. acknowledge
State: 18.9 mm
